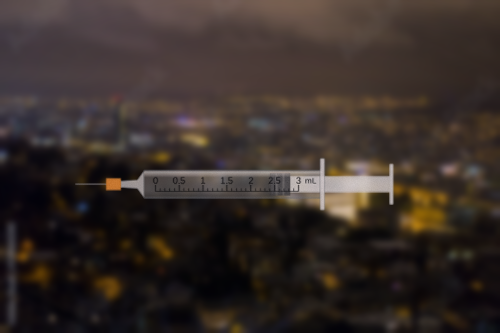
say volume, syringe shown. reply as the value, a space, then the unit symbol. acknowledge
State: 2.4 mL
